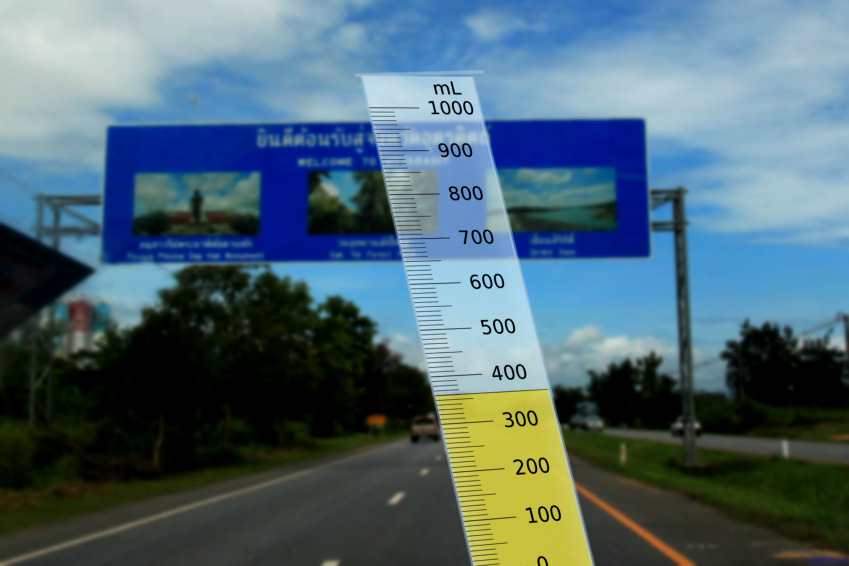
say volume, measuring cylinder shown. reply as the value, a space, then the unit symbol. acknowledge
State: 360 mL
